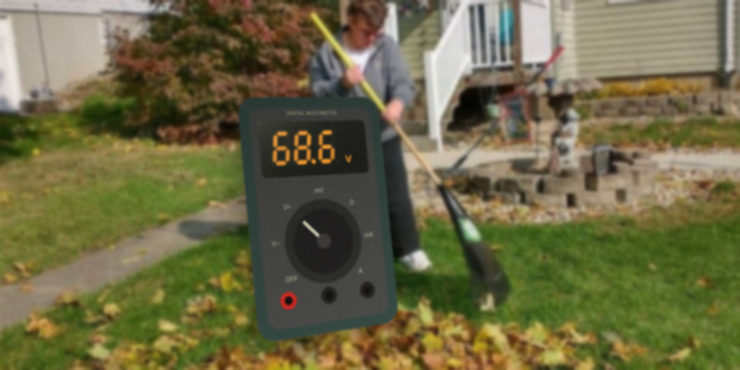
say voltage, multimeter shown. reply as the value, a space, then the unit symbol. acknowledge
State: 68.6 V
